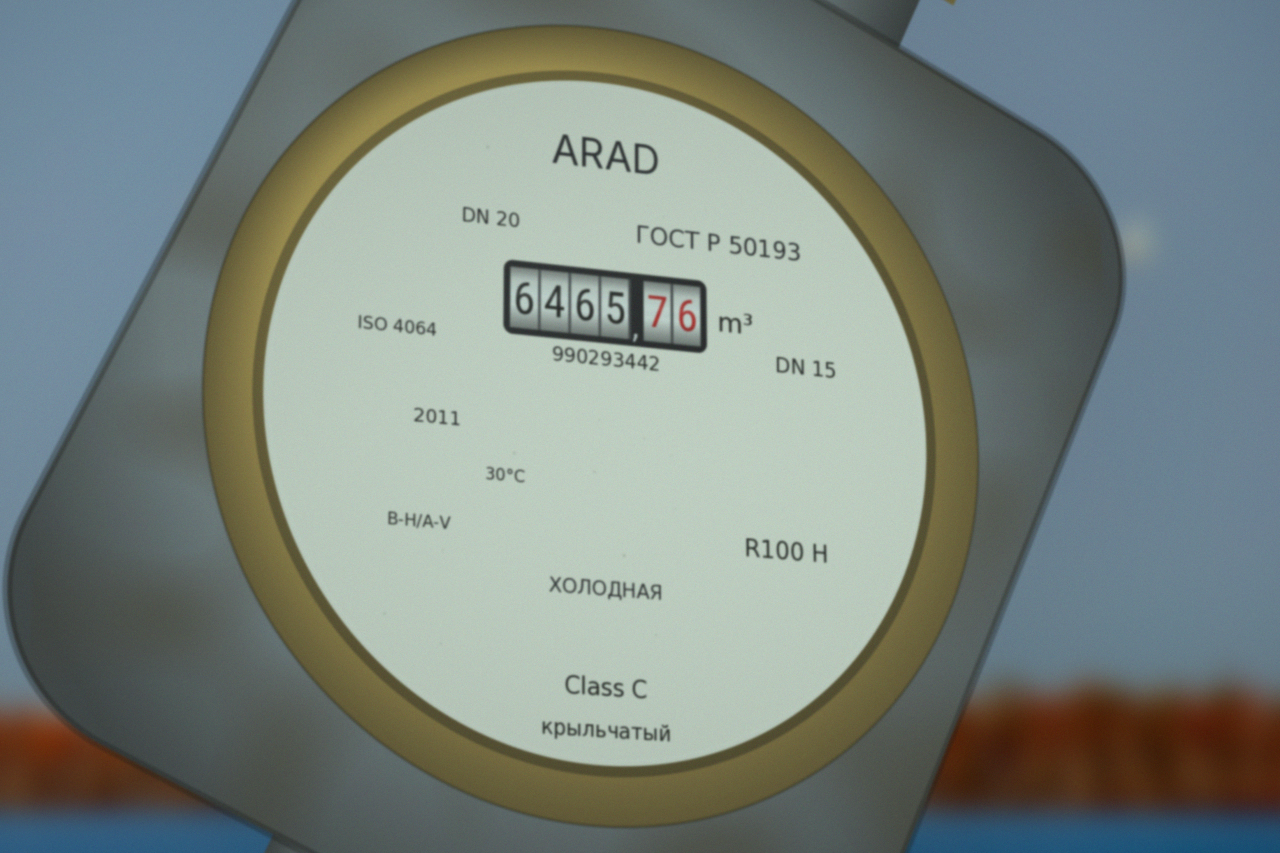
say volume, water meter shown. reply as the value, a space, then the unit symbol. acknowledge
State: 6465.76 m³
